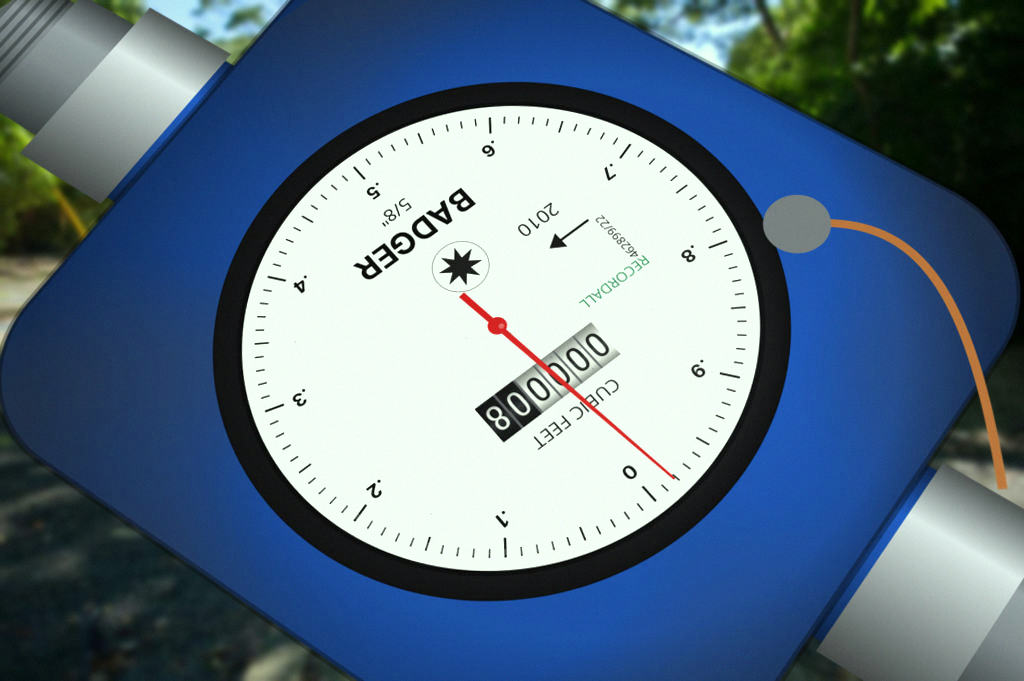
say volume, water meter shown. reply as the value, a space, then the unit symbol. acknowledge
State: 7.98 ft³
